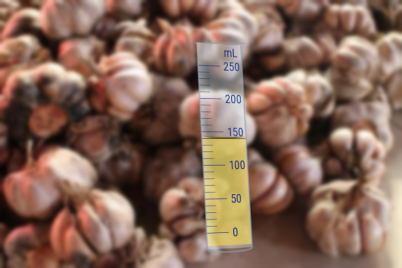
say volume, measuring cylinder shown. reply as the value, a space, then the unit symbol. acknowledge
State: 140 mL
